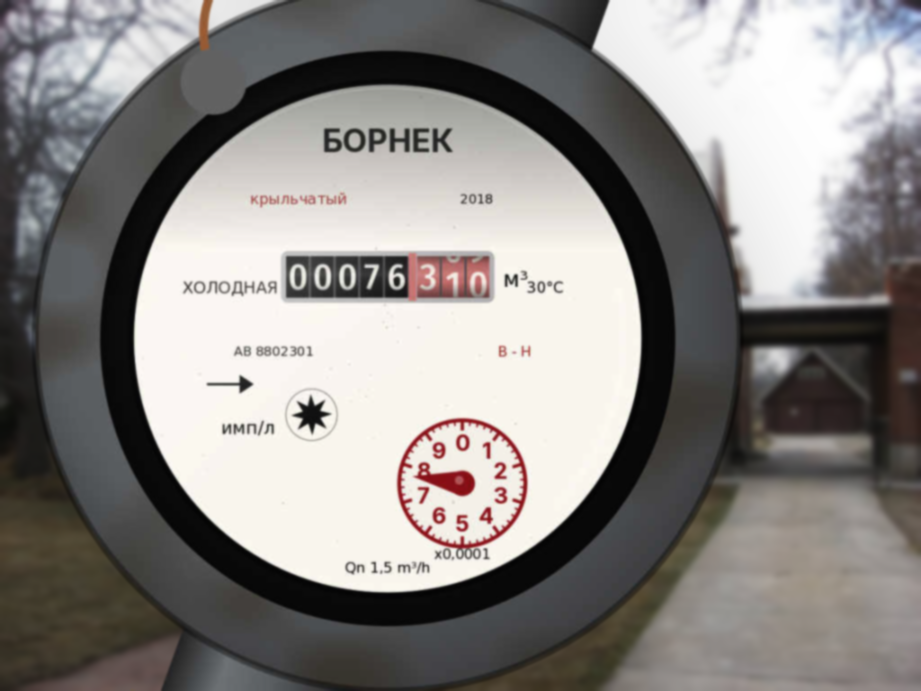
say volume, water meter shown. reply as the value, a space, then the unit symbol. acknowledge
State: 76.3097 m³
